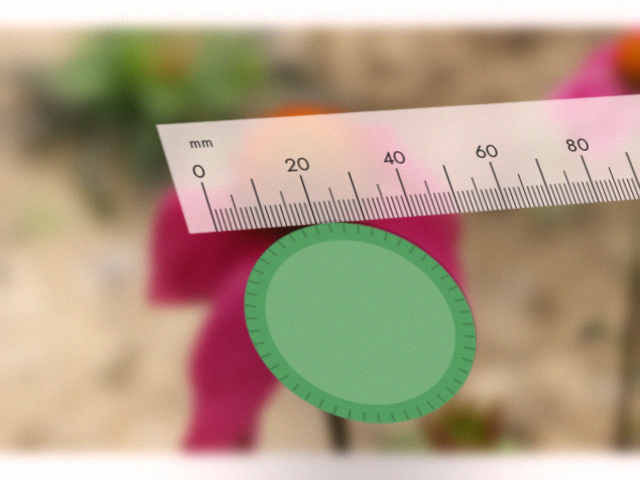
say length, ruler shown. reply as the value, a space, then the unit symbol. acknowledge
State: 45 mm
